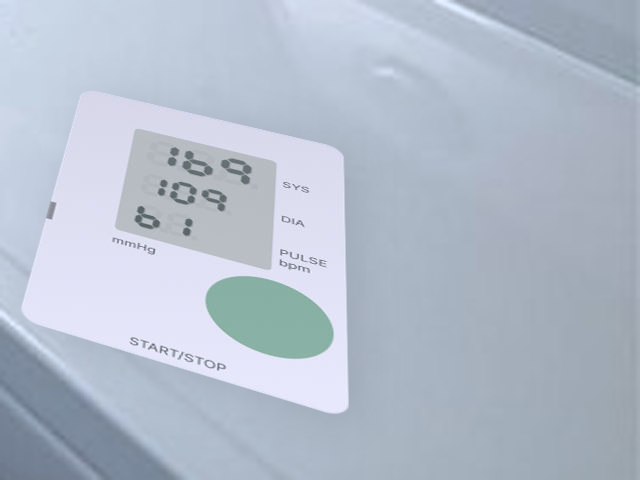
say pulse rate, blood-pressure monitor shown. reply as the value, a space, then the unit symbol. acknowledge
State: 61 bpm
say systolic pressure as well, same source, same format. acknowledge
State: 169 mmHg
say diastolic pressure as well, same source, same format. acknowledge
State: 109 mmHg
